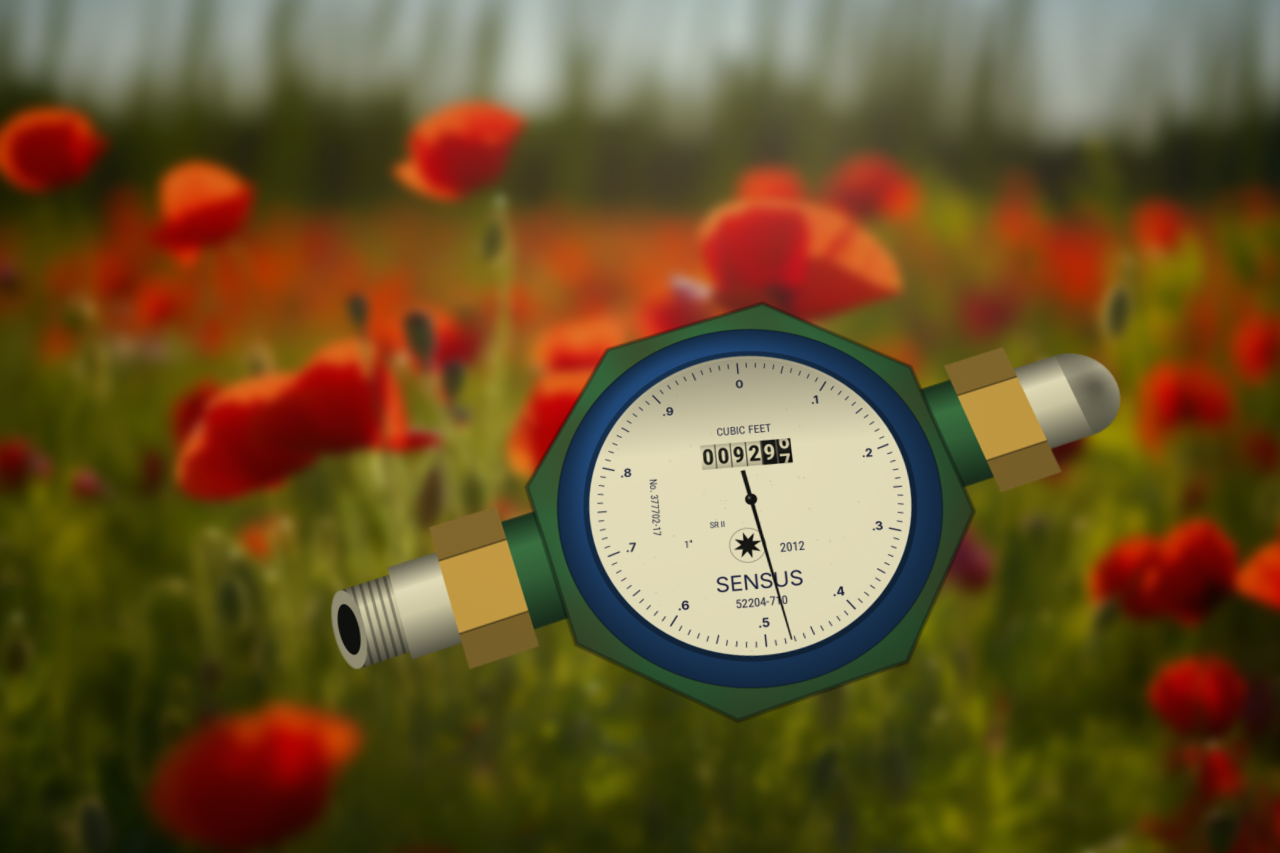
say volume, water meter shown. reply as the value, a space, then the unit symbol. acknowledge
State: 9296.47 ft³
